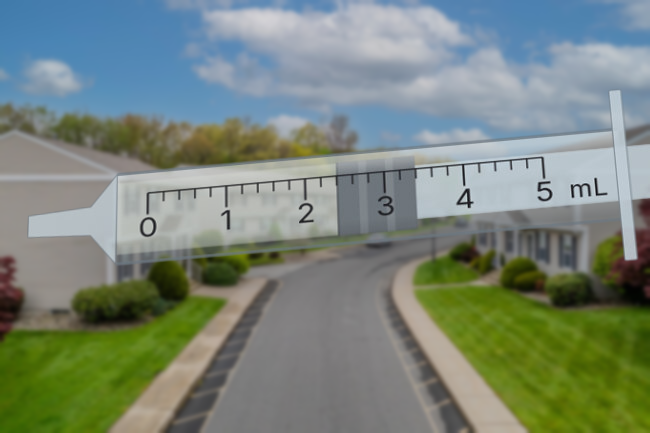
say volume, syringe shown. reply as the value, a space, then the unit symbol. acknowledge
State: 2.4 mL
